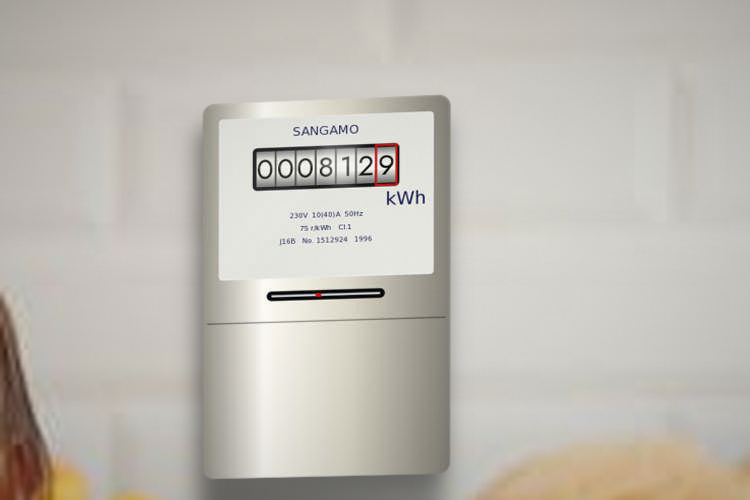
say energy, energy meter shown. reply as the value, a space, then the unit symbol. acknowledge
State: 812.9 kWh
